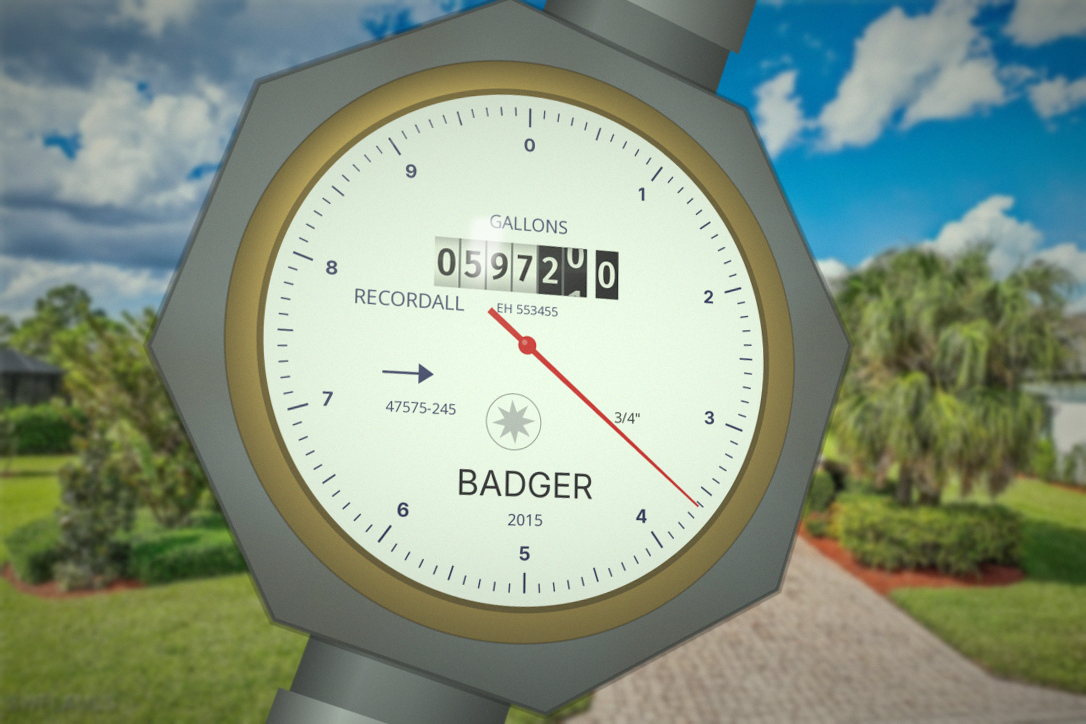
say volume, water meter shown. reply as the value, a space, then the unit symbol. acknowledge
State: 597203.6 gal
